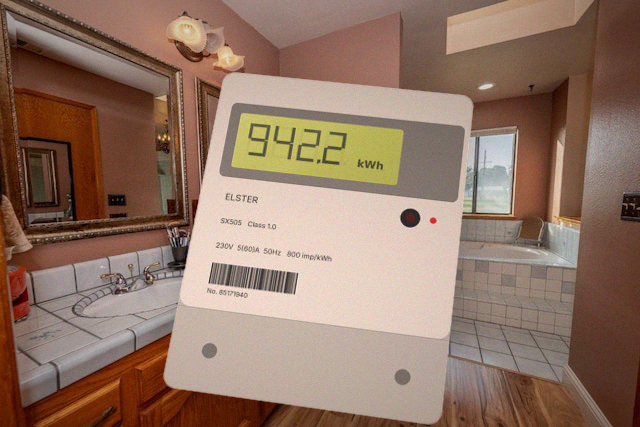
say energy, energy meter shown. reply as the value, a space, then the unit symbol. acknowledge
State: 942.2 kWh
